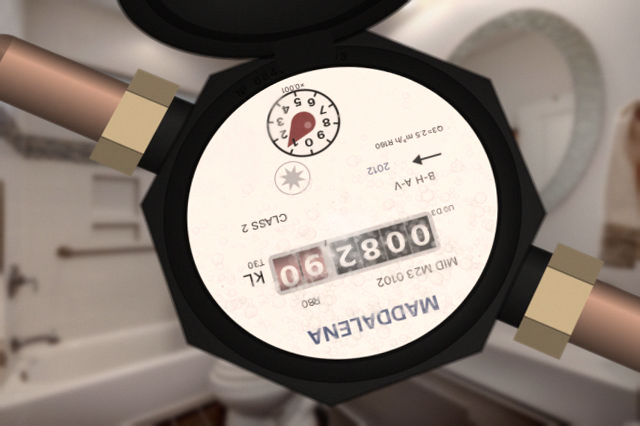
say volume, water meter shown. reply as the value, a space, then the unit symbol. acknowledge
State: 82.901 kL
